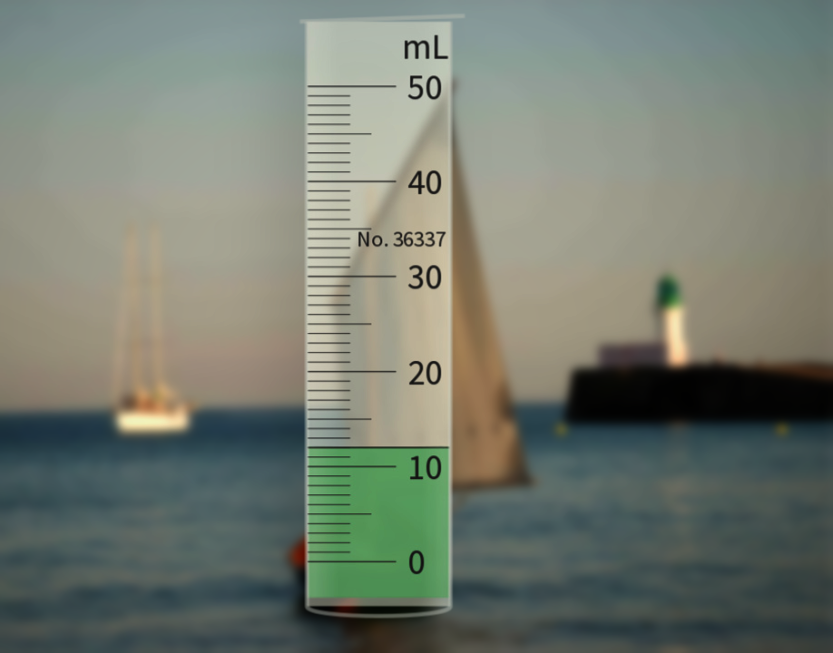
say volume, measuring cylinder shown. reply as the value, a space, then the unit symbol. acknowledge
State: 12 mL
